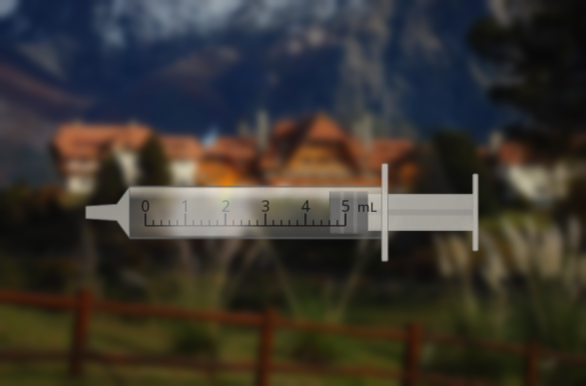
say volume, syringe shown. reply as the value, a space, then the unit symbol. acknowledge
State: 4.6 mL
